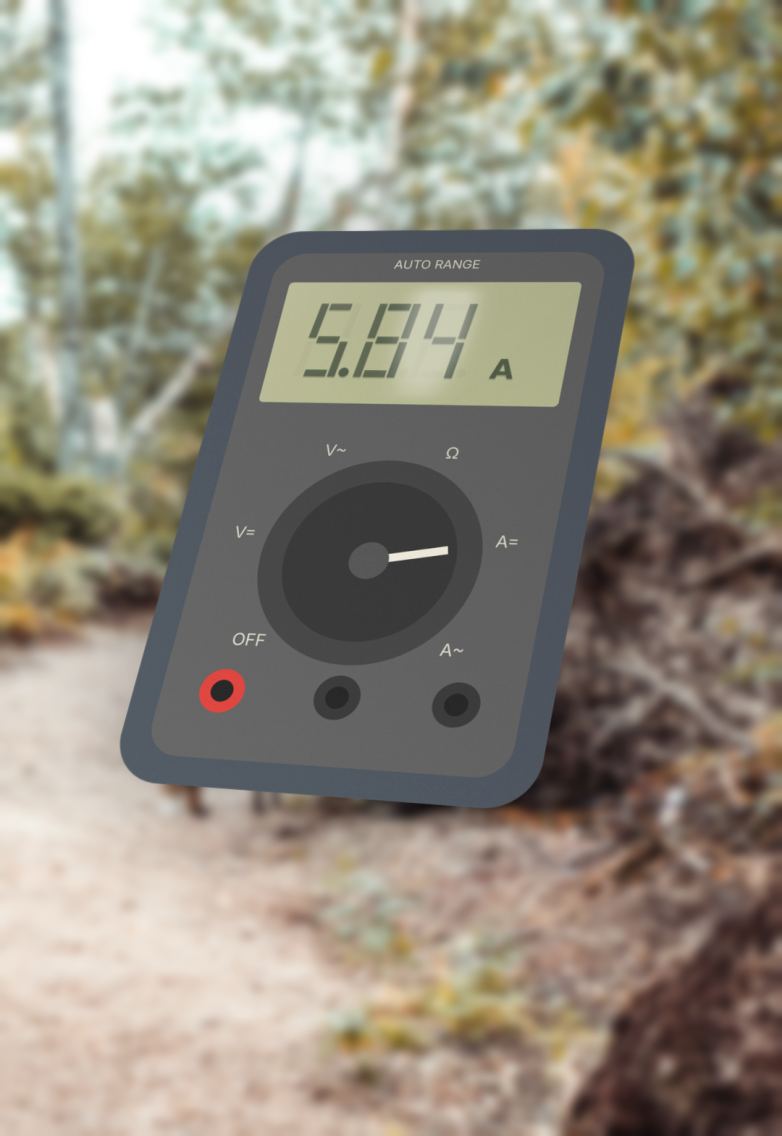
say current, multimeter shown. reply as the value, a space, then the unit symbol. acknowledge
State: 5.84 A
